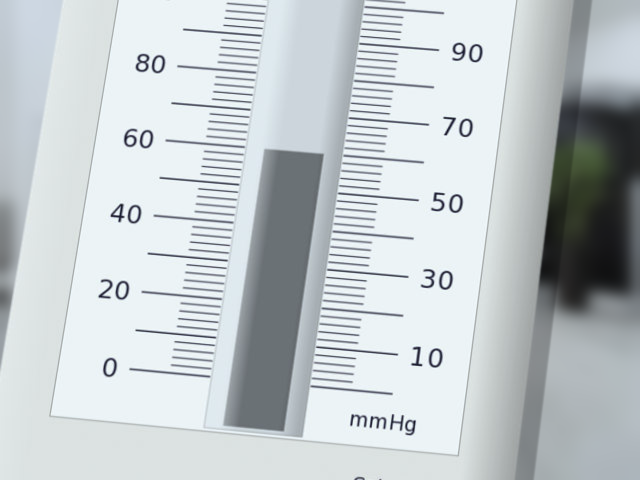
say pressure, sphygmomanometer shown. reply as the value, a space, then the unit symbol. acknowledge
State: 60 mmHg
